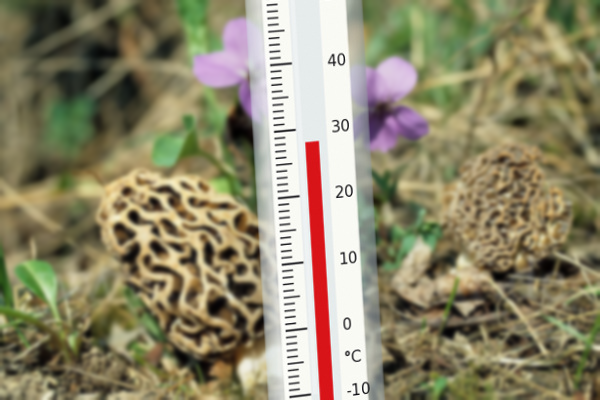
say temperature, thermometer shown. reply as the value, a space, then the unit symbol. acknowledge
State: 28 °C
